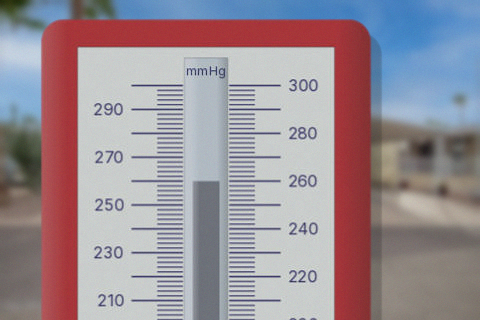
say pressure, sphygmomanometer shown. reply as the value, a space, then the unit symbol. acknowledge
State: 260 mmHg
